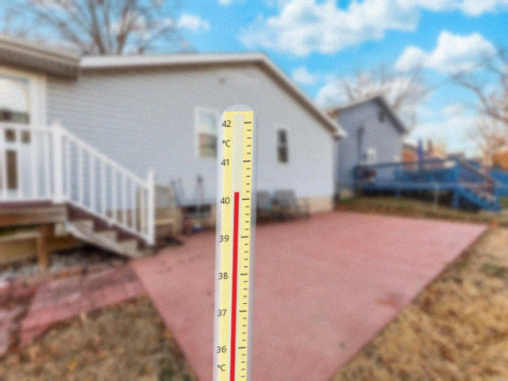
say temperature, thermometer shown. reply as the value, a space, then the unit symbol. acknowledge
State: 40.2 °C
